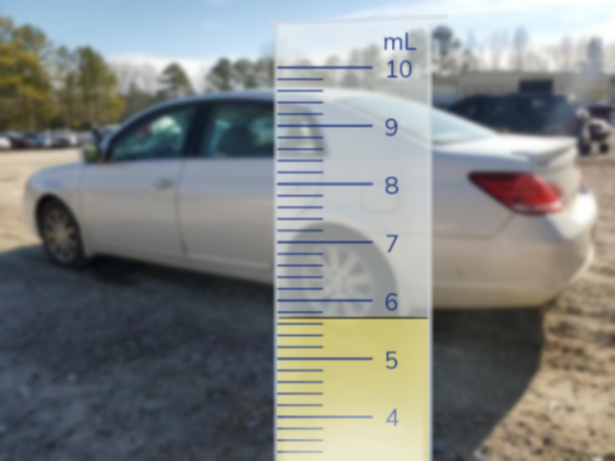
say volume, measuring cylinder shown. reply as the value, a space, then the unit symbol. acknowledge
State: 5.7 mL
